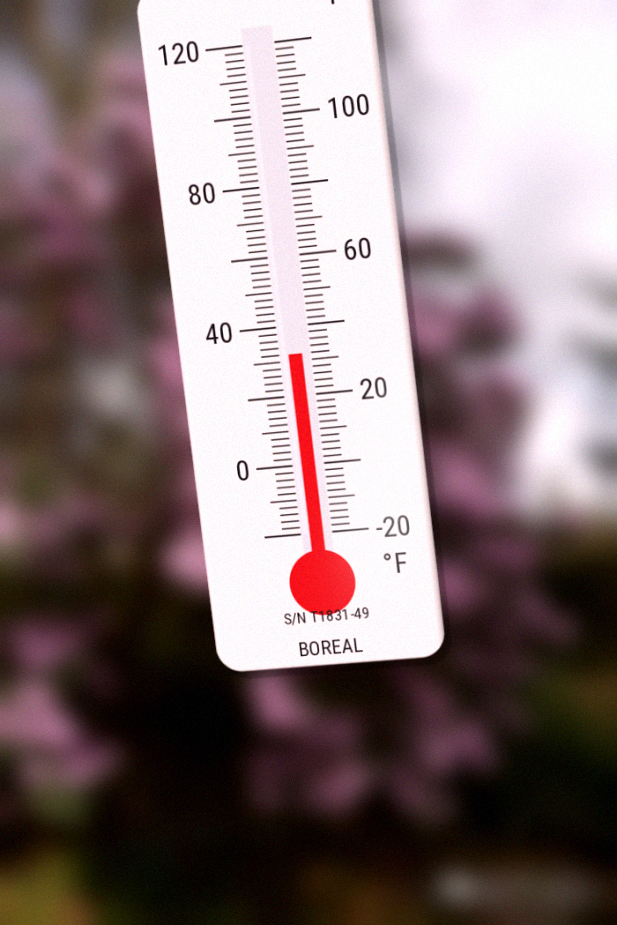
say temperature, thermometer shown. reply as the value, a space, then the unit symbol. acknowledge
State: 32 °F
